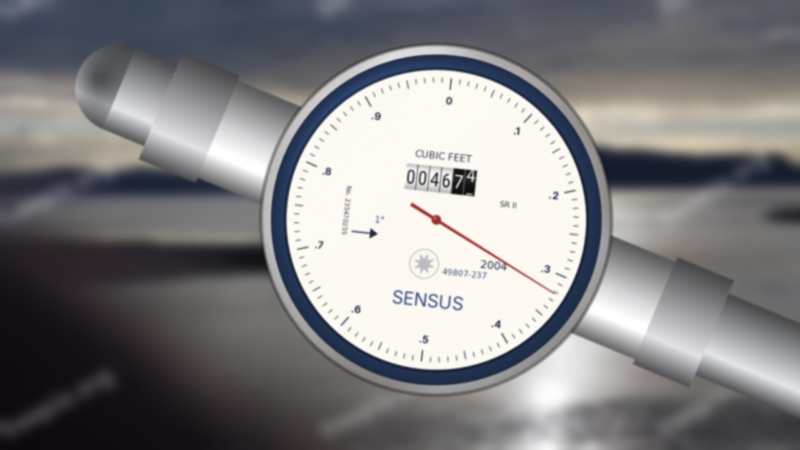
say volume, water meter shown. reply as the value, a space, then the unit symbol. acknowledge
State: 4674.32 ft³
